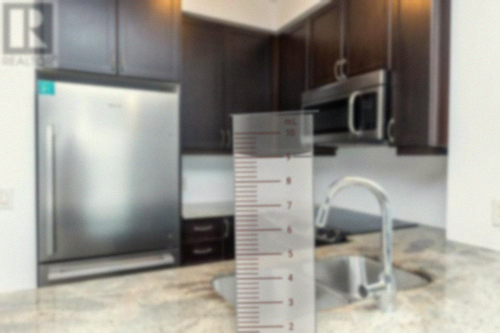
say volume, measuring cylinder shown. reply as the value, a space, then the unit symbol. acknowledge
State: 9 mL
